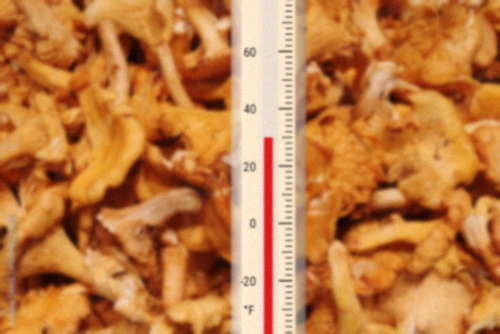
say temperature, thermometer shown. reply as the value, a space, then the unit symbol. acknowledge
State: 30 °F
